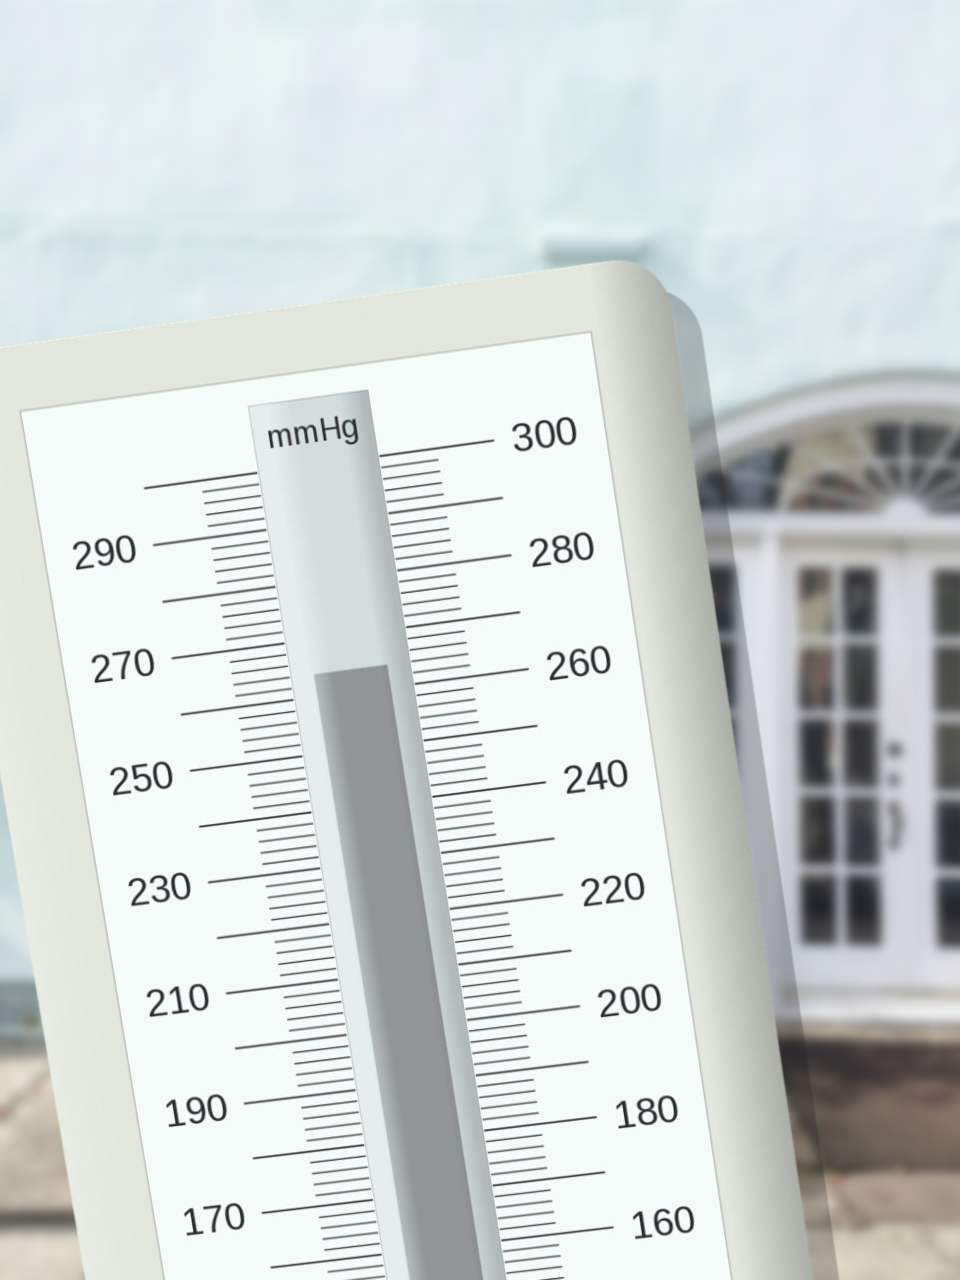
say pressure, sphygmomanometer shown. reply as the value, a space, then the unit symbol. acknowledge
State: 264 mmHg
